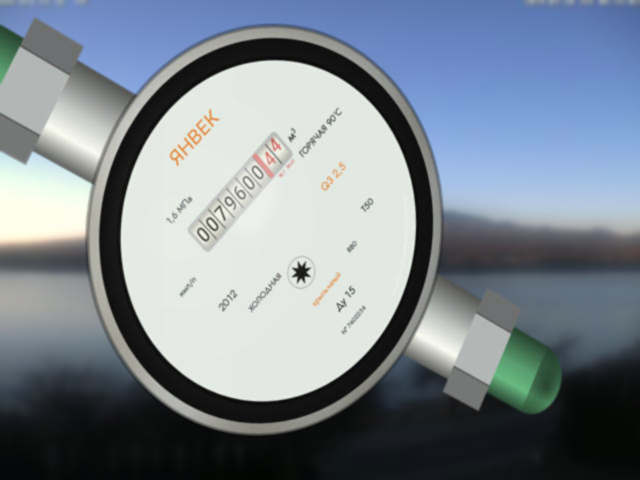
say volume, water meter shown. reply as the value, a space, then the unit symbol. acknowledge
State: 79600.44 m³
